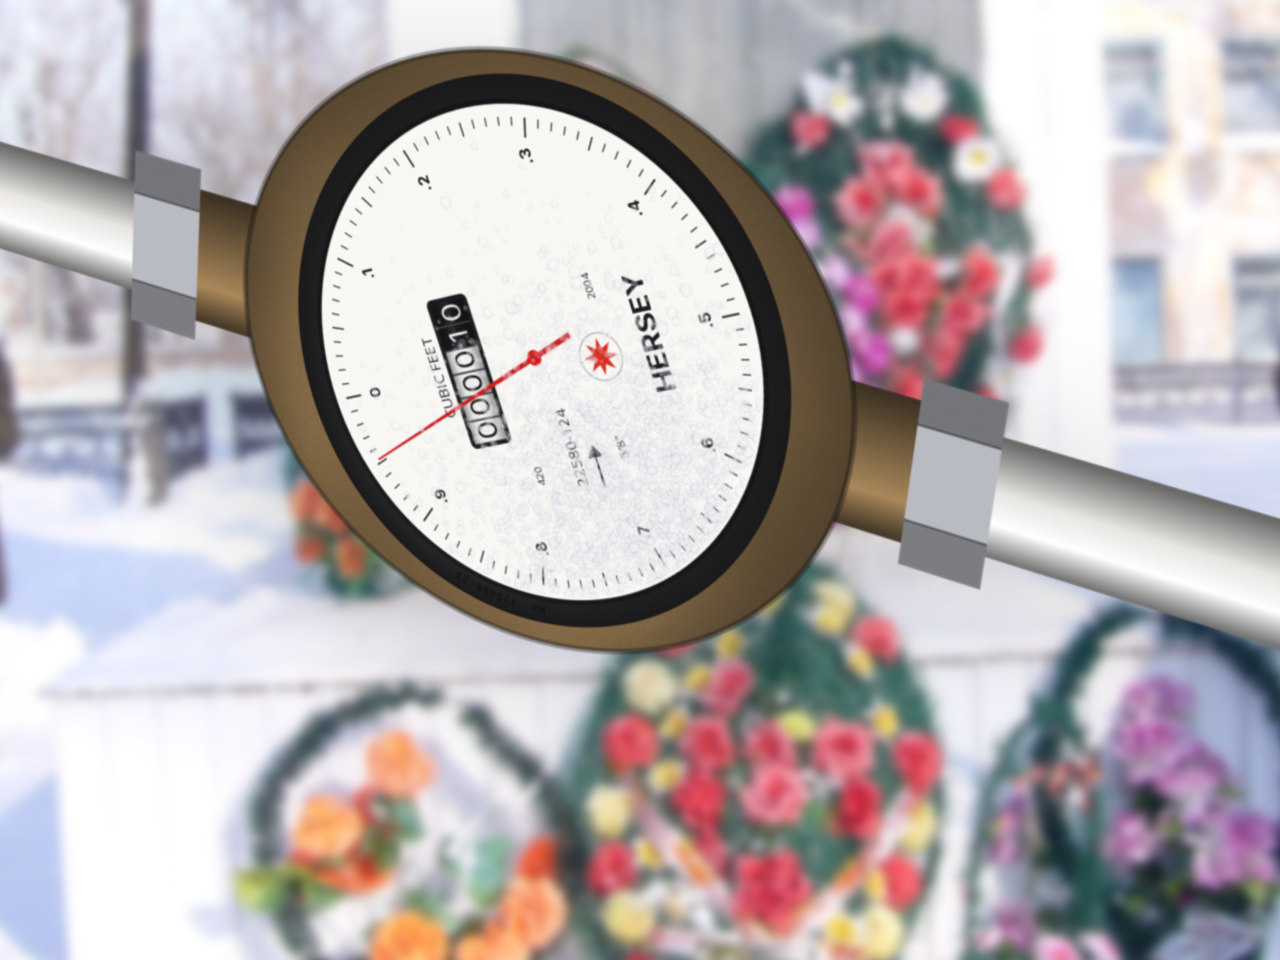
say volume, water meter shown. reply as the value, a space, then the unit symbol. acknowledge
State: 9.95 ft³
